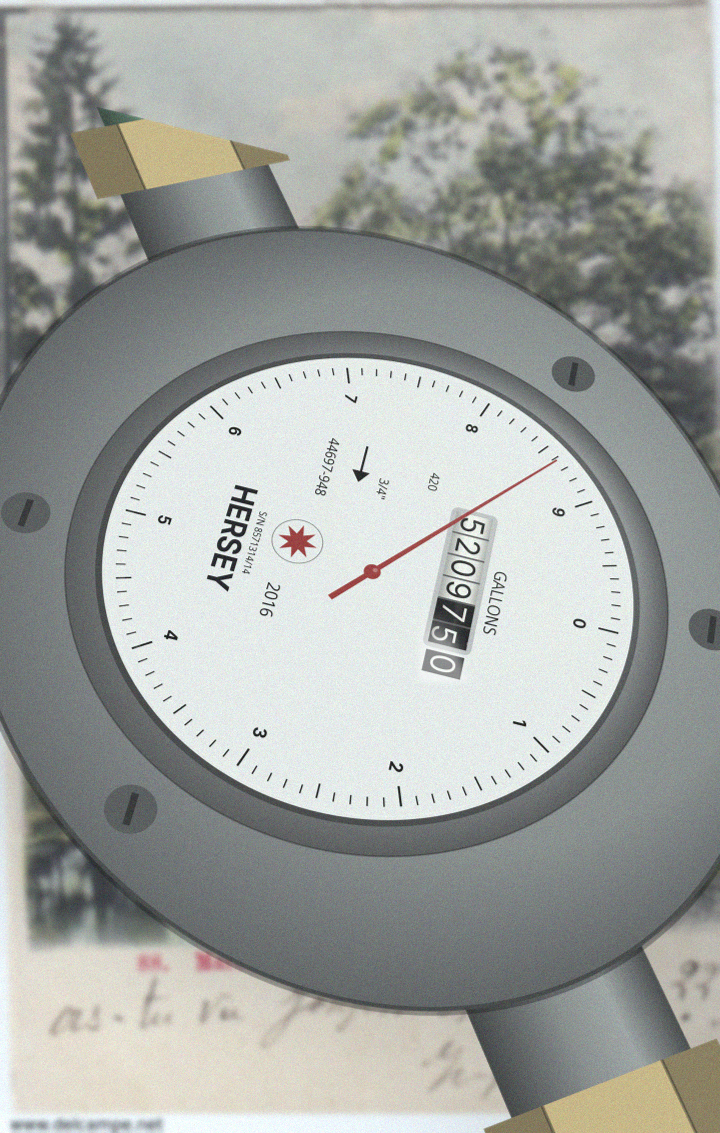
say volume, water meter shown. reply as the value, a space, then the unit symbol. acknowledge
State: 5209748.6 gal
